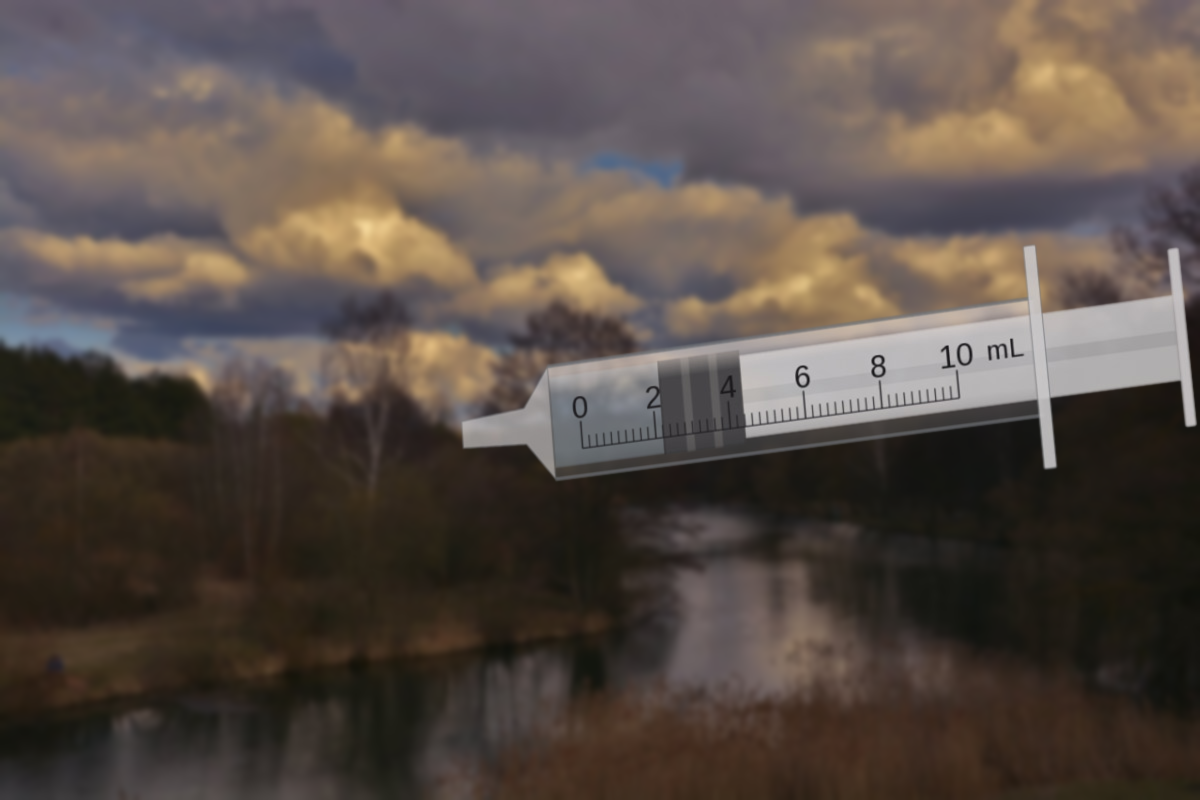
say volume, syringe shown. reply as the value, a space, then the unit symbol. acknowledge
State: 2.2 mL
